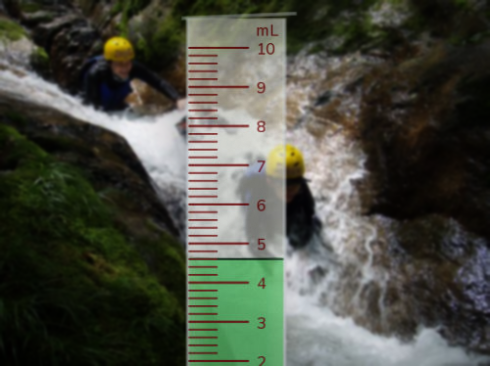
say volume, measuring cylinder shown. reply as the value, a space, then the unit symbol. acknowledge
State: 4.6 mL
